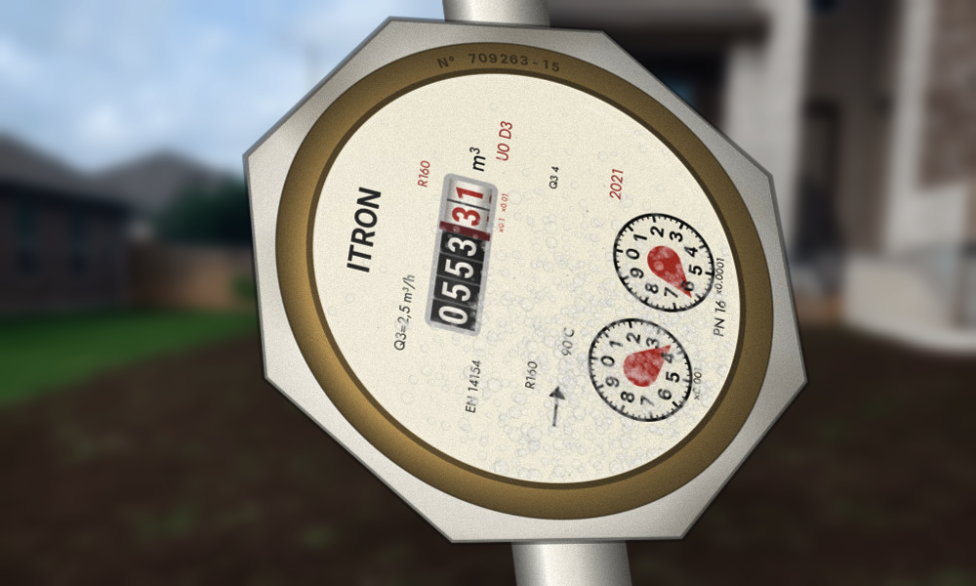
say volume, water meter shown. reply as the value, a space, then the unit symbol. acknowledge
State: 553.3136 m³
